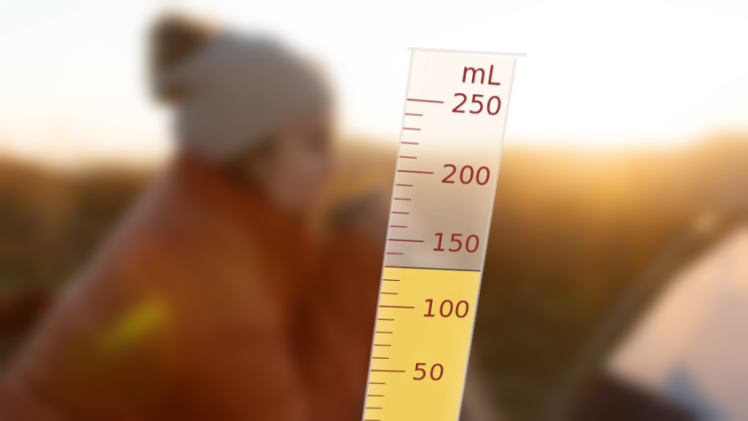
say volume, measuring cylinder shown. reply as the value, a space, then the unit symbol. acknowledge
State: 130 mL
